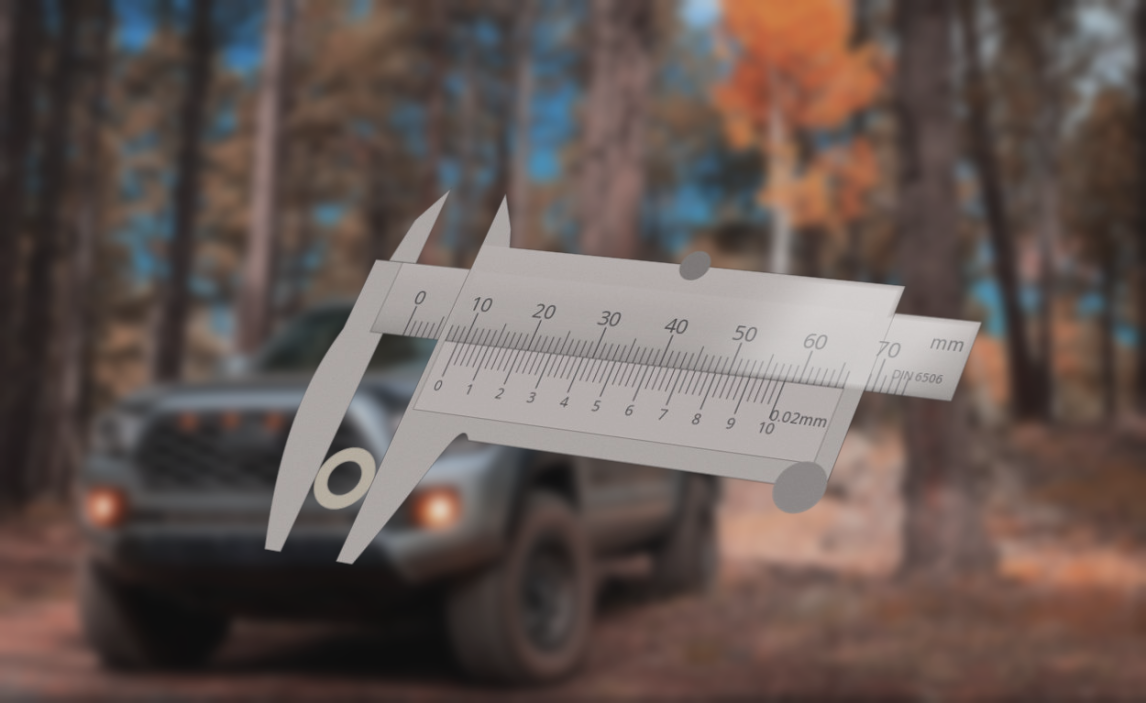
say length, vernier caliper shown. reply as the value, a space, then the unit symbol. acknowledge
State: 9.0 mm
